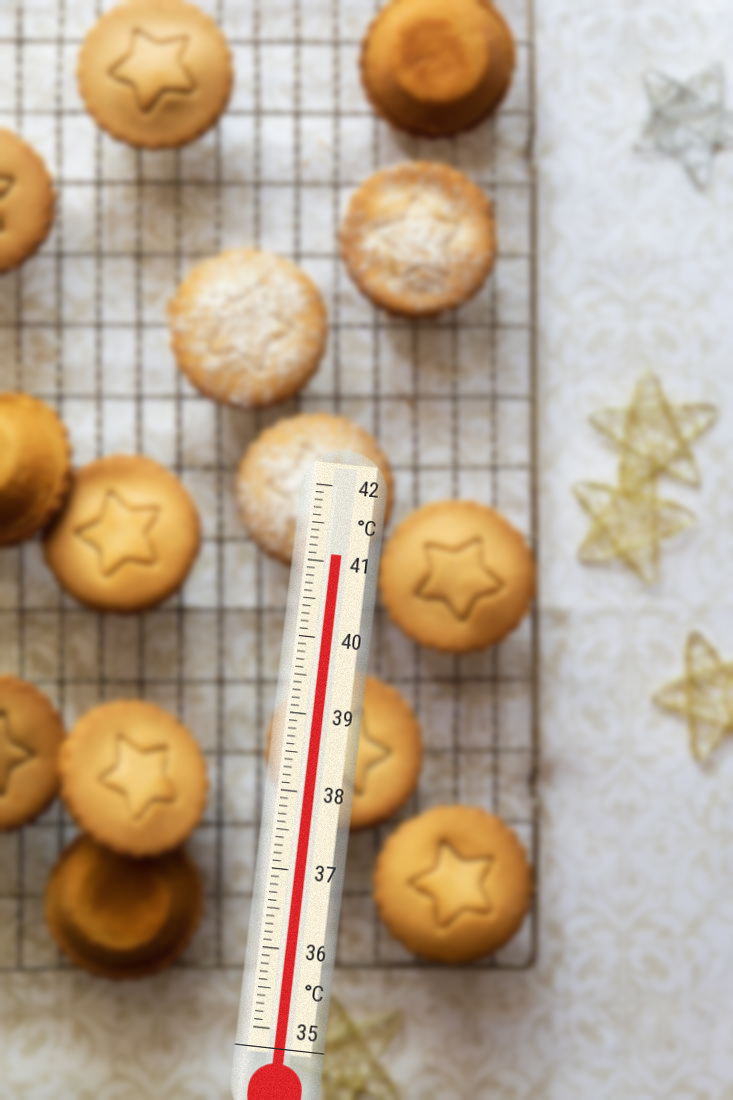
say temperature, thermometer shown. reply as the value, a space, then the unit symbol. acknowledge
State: 41.1 °C
